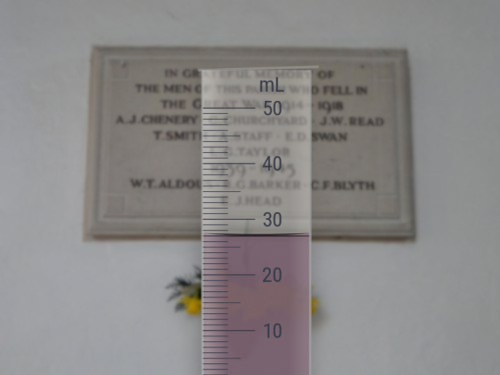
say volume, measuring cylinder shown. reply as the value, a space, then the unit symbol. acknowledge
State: 27 mL
